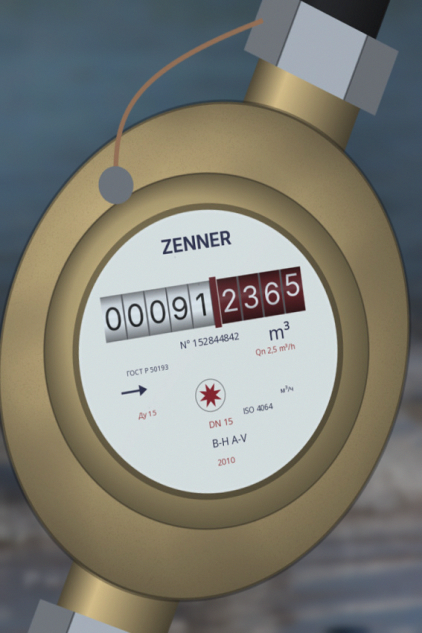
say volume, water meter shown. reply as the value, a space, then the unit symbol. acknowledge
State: 91.2365 m³
